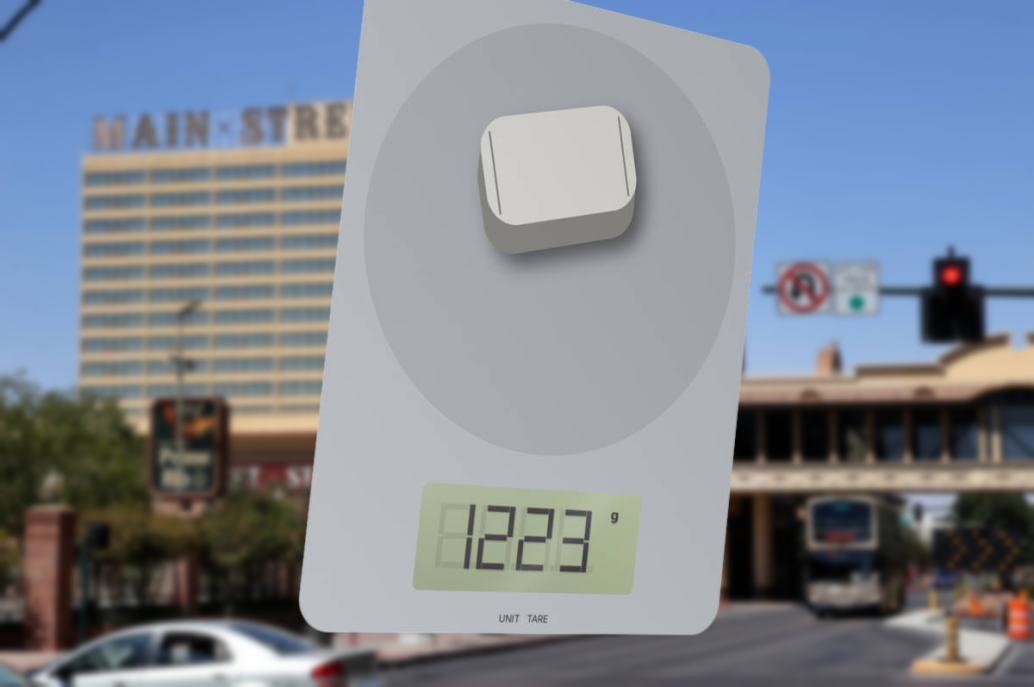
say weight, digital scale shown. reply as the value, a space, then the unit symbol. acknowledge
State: 1223 g
